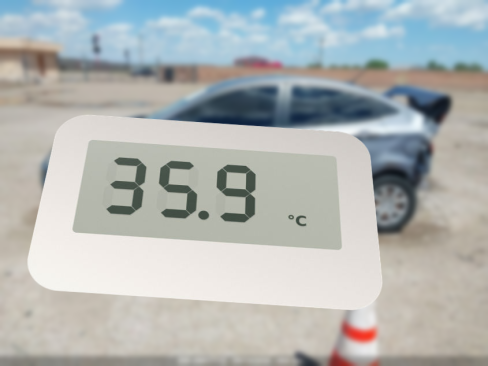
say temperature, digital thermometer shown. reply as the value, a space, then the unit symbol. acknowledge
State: 35.9 °C
